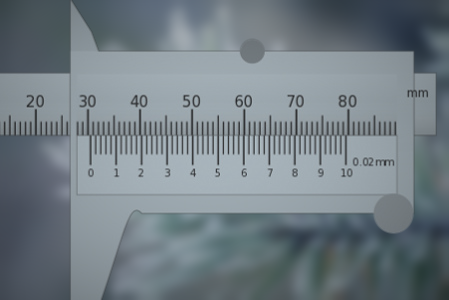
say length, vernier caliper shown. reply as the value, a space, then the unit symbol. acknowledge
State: 30.5 mm
